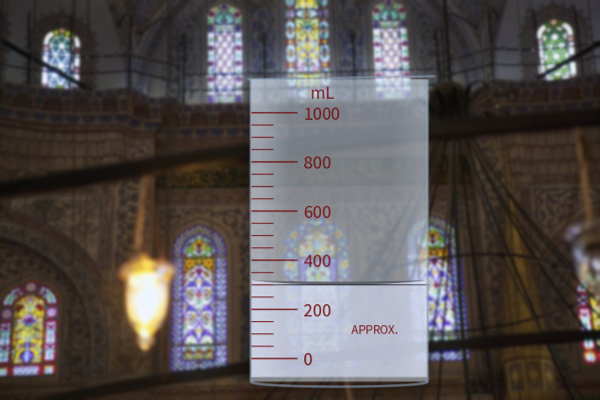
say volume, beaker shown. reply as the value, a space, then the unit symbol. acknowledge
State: 300 mL
